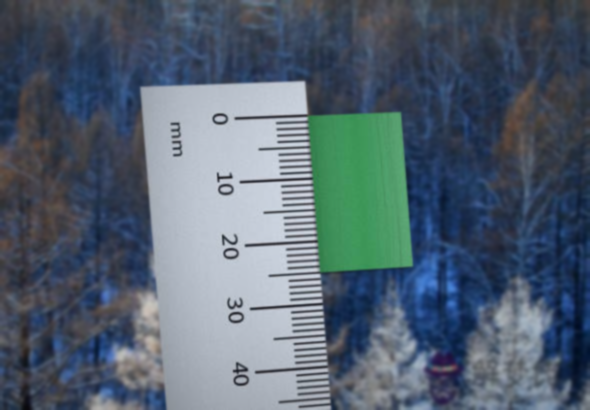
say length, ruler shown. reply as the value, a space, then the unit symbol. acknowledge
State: 25 mm
